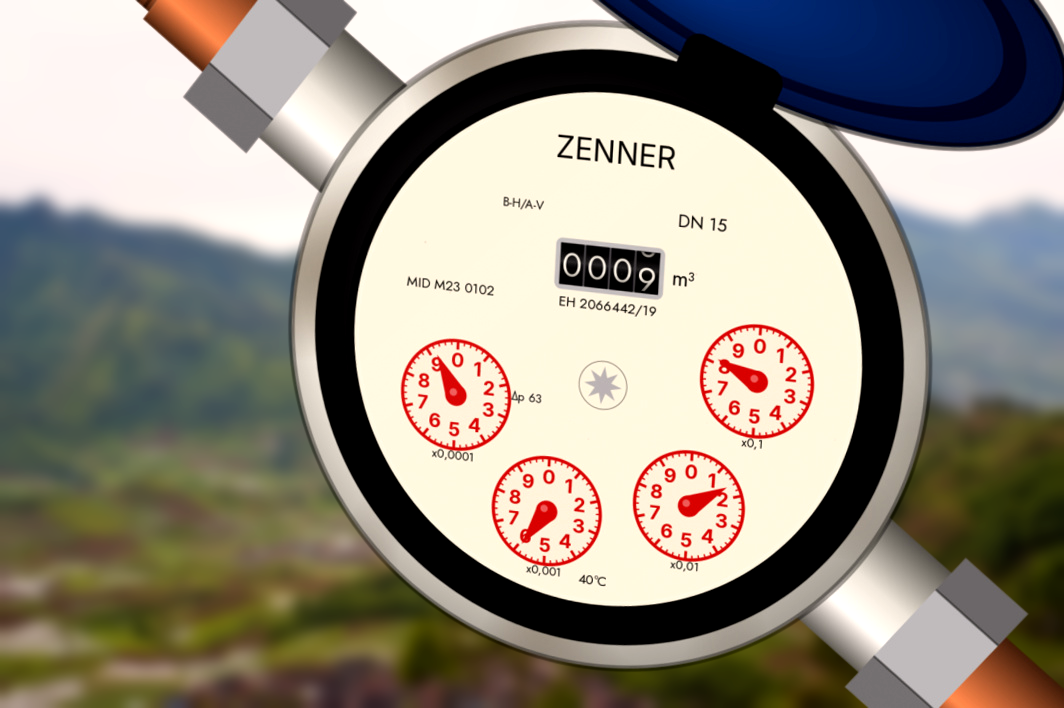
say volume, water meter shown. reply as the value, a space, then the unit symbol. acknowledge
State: 8.8159 m³
